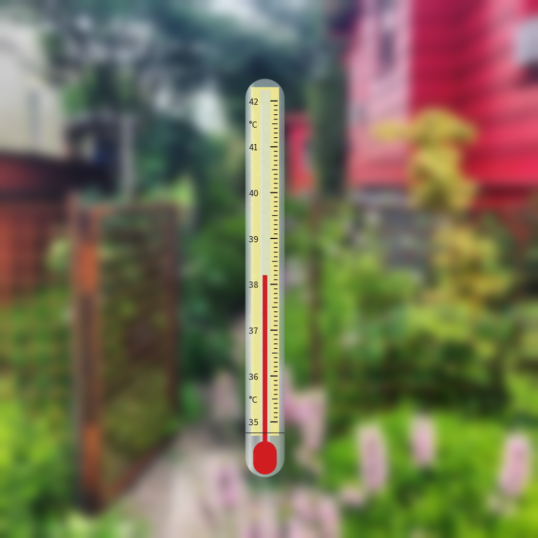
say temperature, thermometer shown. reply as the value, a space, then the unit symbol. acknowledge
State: 38.2 °C
